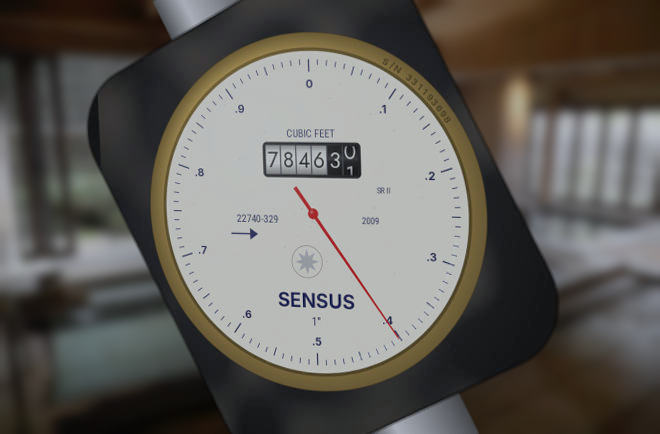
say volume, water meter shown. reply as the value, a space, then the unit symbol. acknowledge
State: 784630.40 ft³
